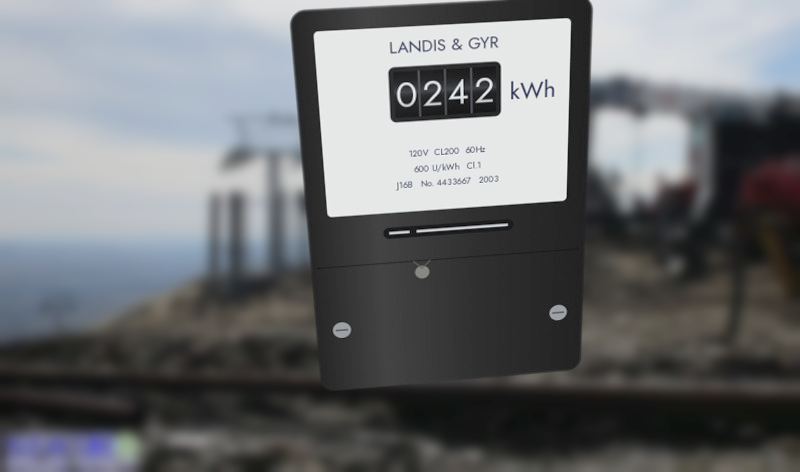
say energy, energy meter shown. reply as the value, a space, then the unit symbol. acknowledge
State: 242 kWh
